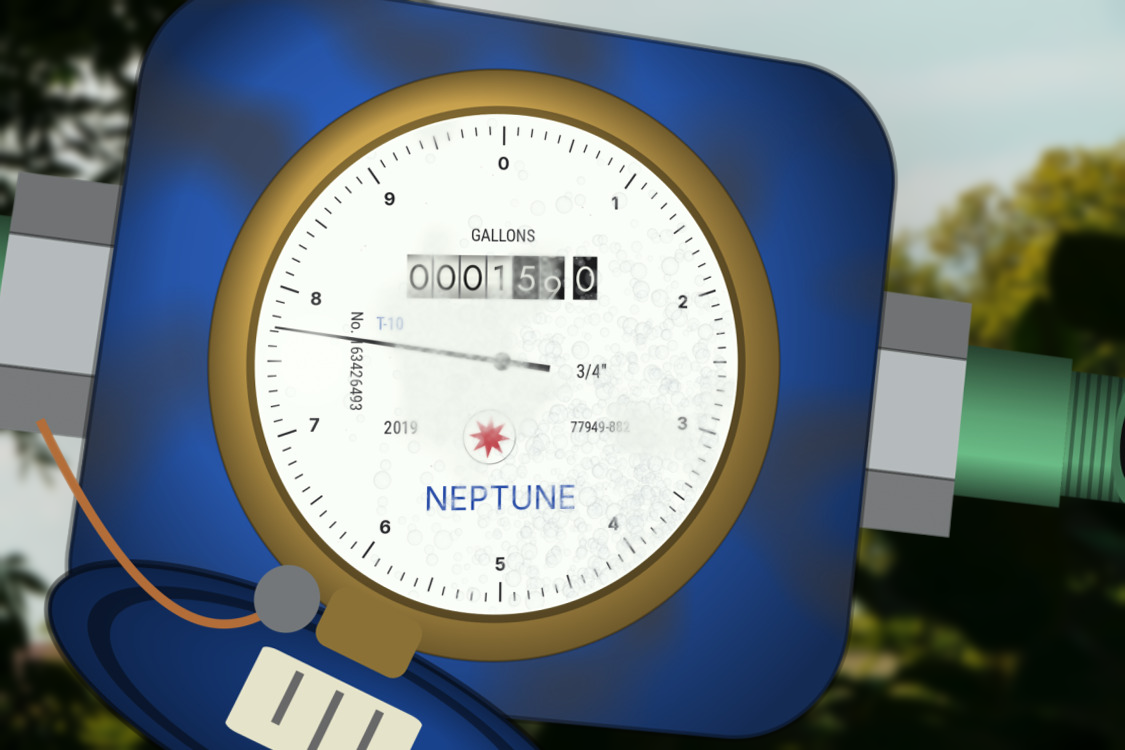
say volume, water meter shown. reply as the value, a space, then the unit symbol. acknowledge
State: 1587.7 gal
